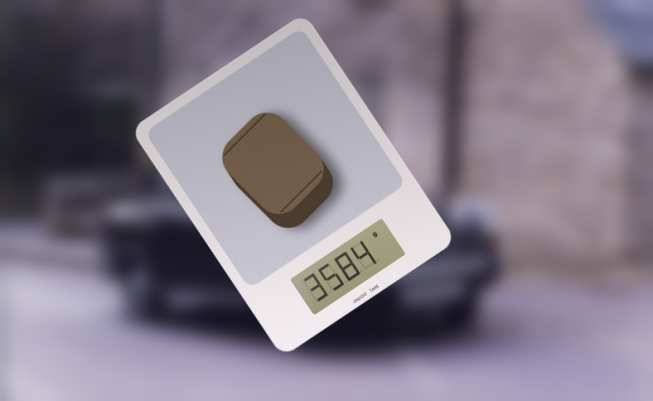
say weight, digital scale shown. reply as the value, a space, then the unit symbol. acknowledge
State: 3584 g
